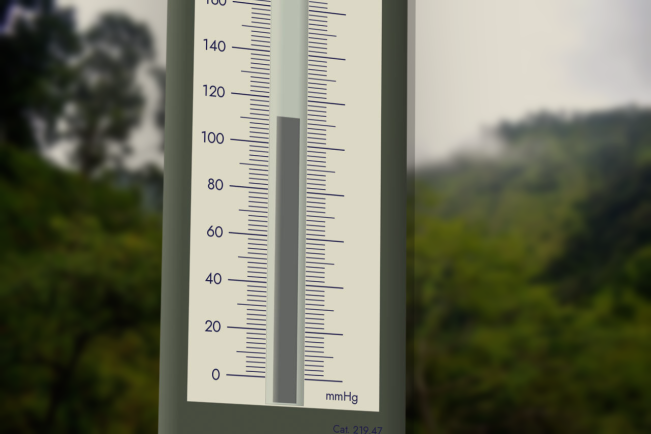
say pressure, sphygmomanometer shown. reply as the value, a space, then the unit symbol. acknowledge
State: 112 mmHg
